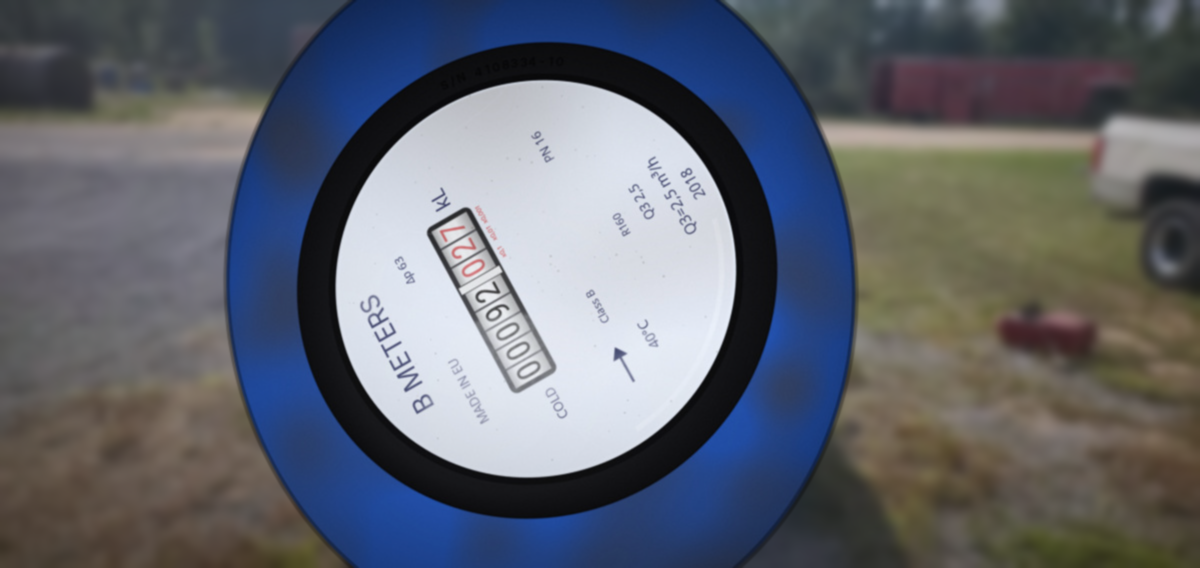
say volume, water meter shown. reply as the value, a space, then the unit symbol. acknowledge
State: 92.027 kL
